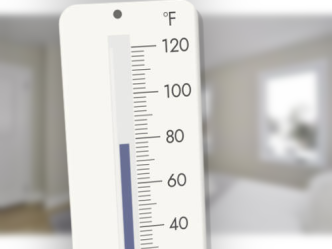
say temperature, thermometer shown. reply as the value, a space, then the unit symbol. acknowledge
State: 78 °F
